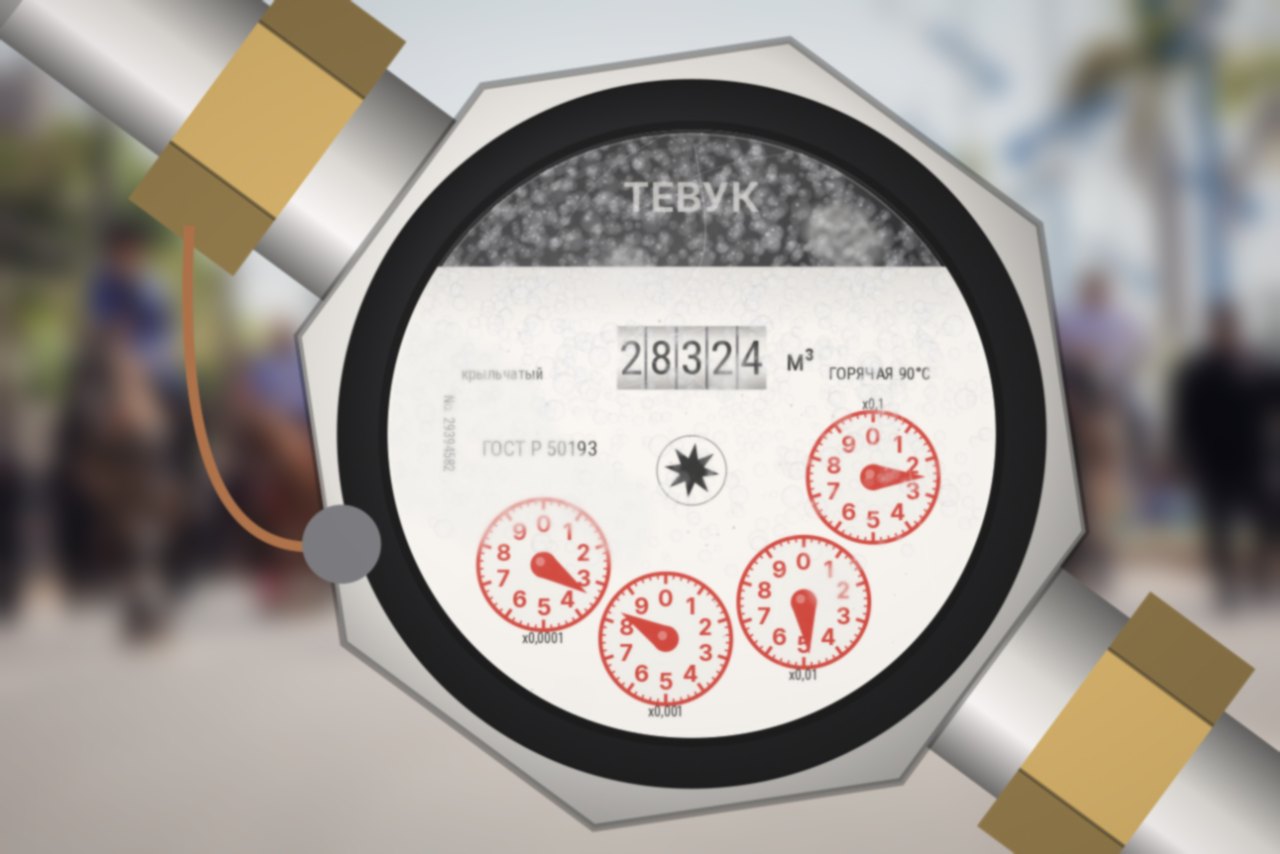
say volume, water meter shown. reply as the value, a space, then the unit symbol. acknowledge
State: 28324.2483 m³
